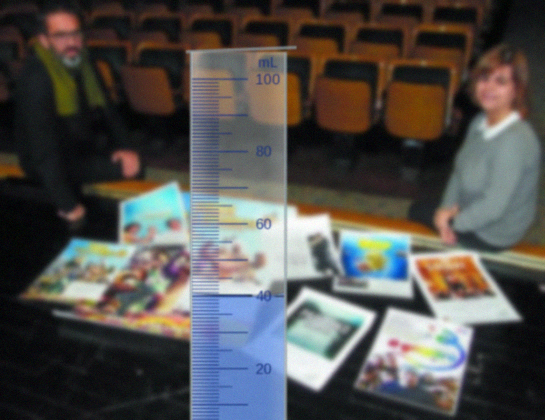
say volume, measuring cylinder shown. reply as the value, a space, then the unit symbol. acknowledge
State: 40 mL
